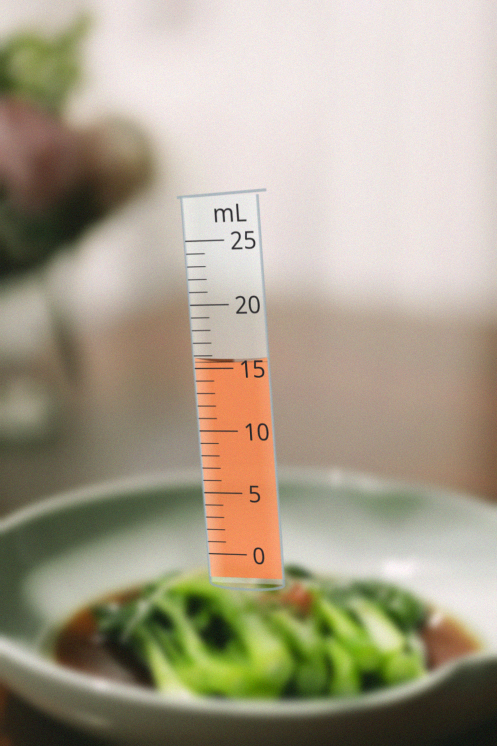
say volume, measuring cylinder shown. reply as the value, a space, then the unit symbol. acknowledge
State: 15.5 mL
